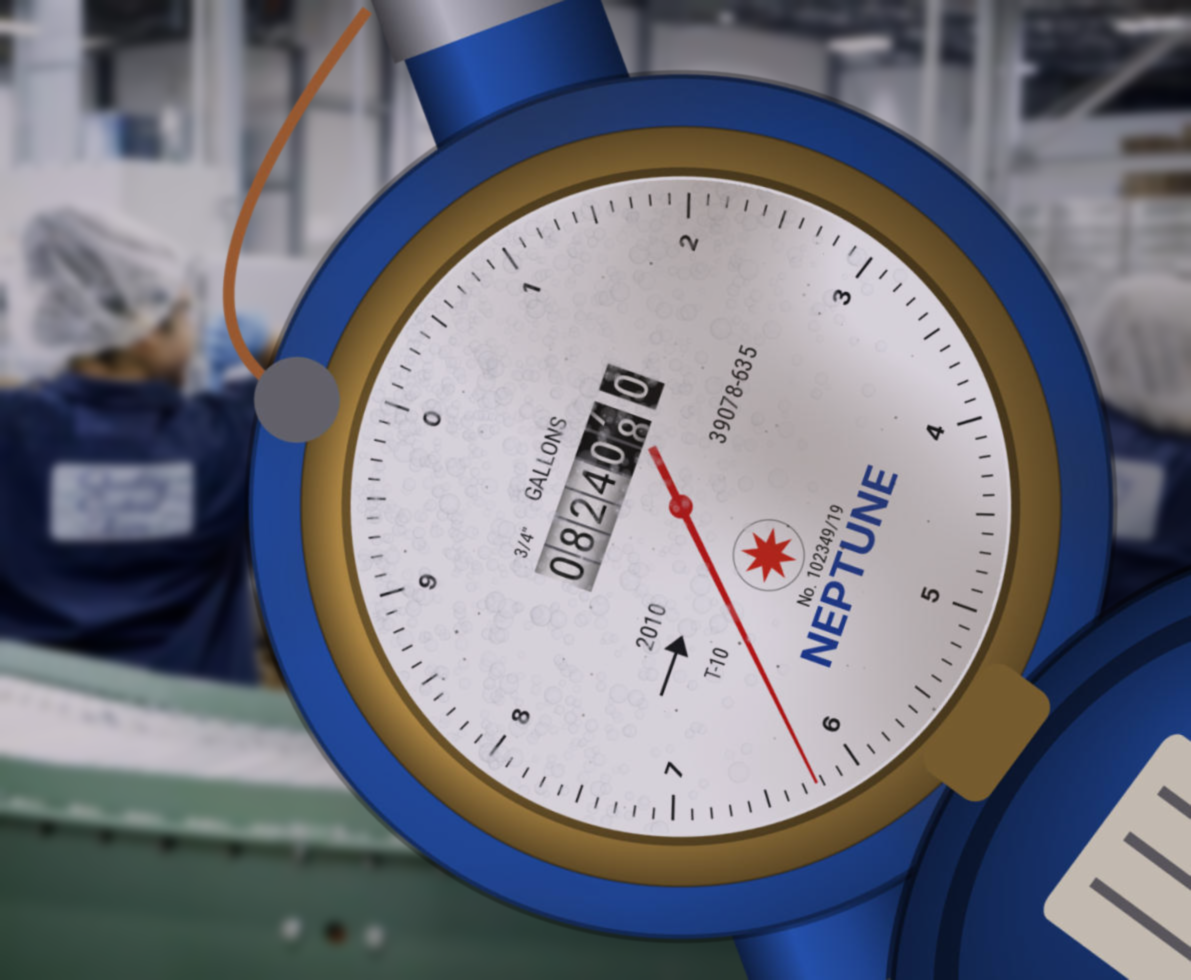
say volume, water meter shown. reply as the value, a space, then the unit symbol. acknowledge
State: 824076.2 gal
